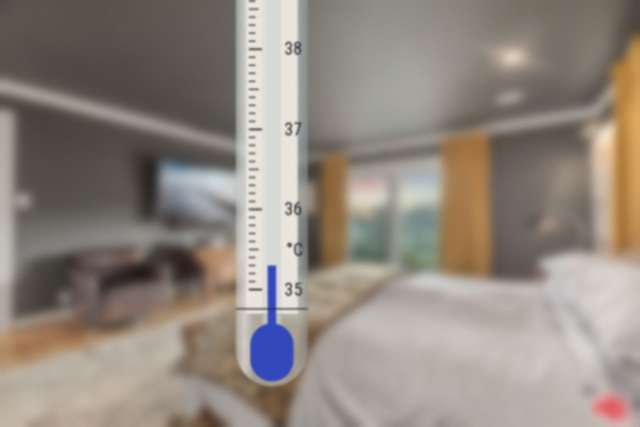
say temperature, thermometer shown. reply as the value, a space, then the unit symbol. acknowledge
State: 35.3 °C
